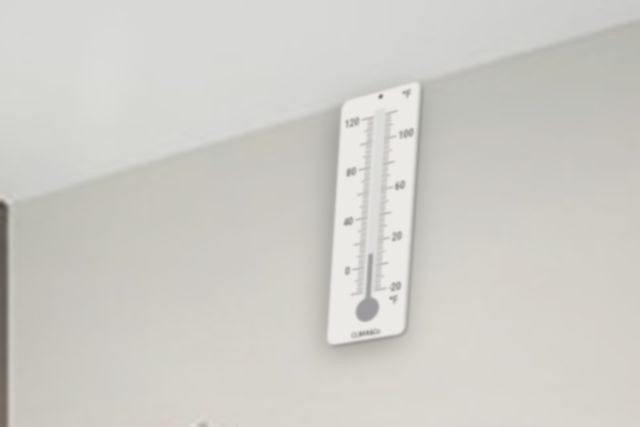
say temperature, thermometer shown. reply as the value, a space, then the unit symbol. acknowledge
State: 10 °F
